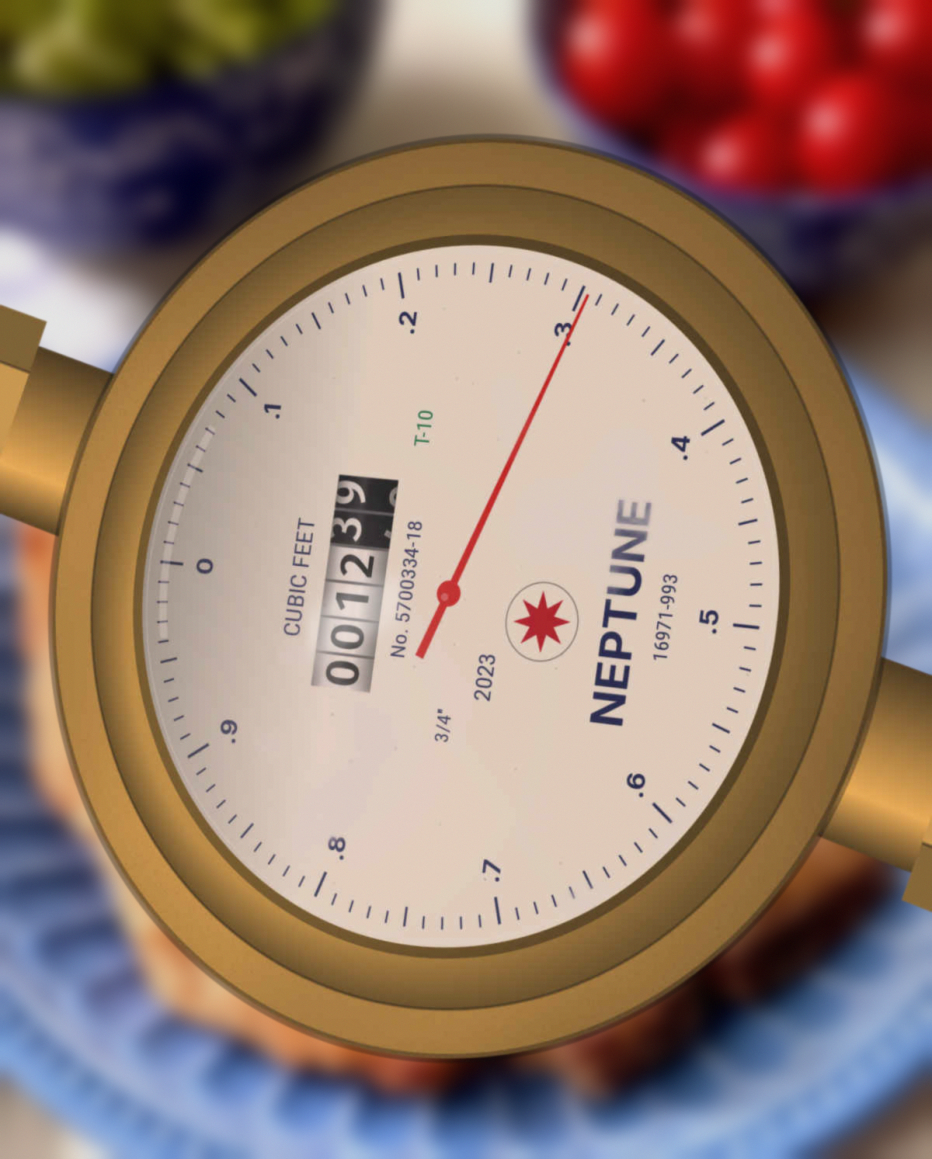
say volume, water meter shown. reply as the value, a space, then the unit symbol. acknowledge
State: 1239.30 ft³
